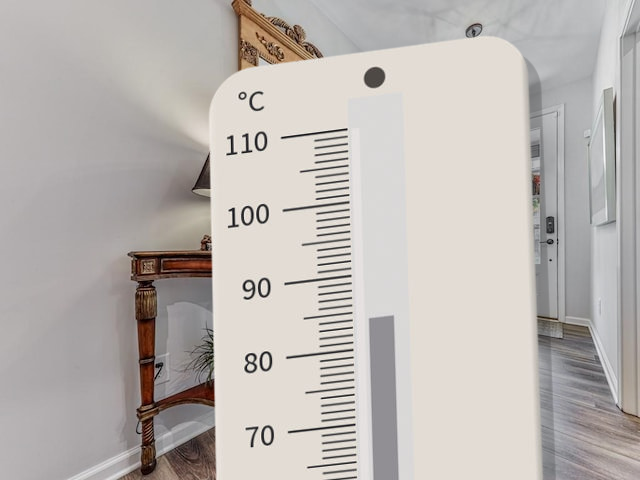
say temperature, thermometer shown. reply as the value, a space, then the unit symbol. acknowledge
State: 84 °C
